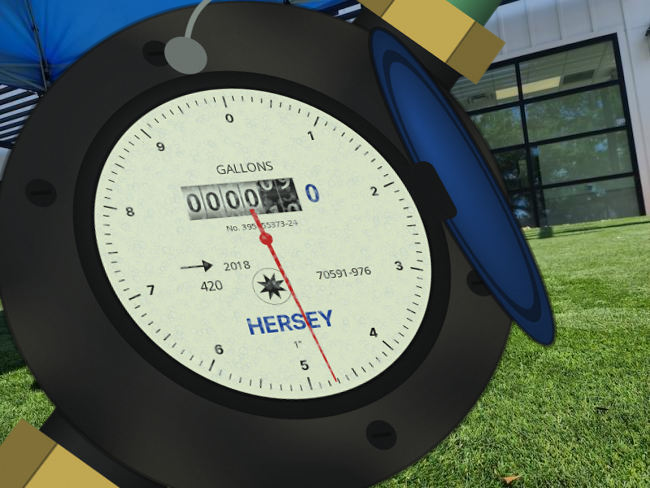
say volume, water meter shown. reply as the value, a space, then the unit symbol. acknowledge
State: 94.7 gal
